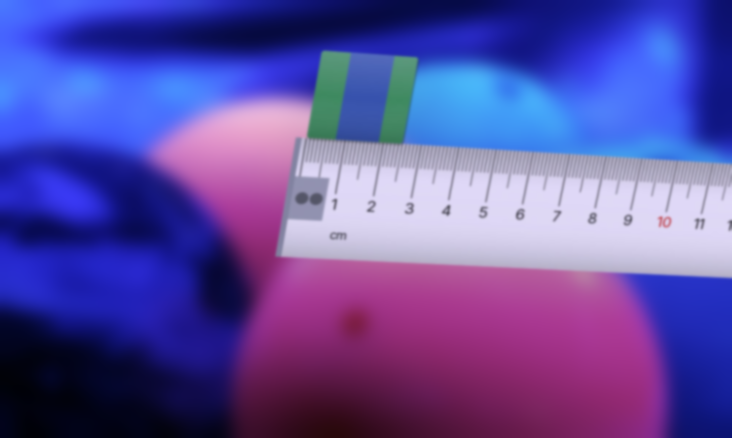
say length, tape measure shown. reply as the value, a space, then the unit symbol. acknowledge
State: 2.5 cm
